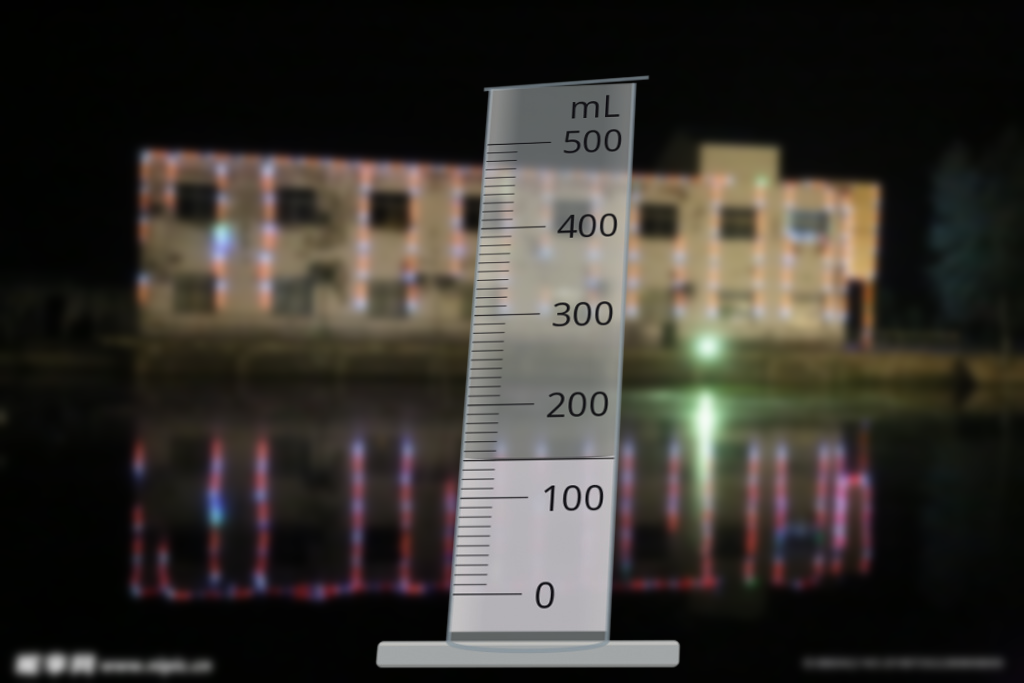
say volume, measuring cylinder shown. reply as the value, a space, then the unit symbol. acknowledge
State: 140 mL
